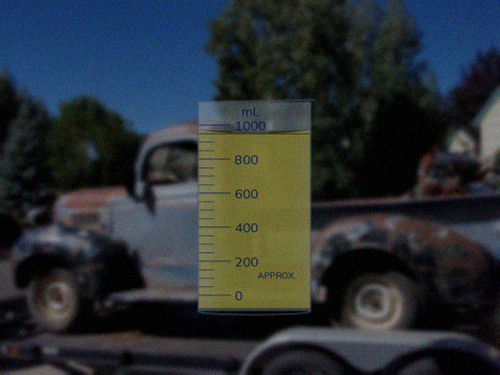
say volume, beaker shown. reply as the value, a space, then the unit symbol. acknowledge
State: 950 mL
